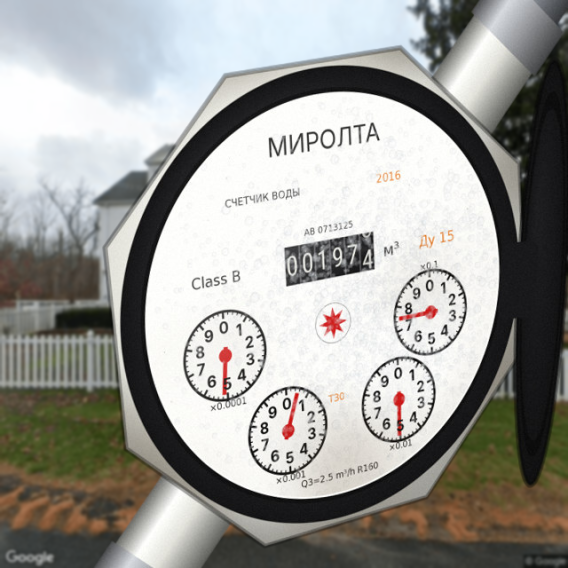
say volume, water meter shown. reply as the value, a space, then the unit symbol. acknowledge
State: 1973.7505 m³
